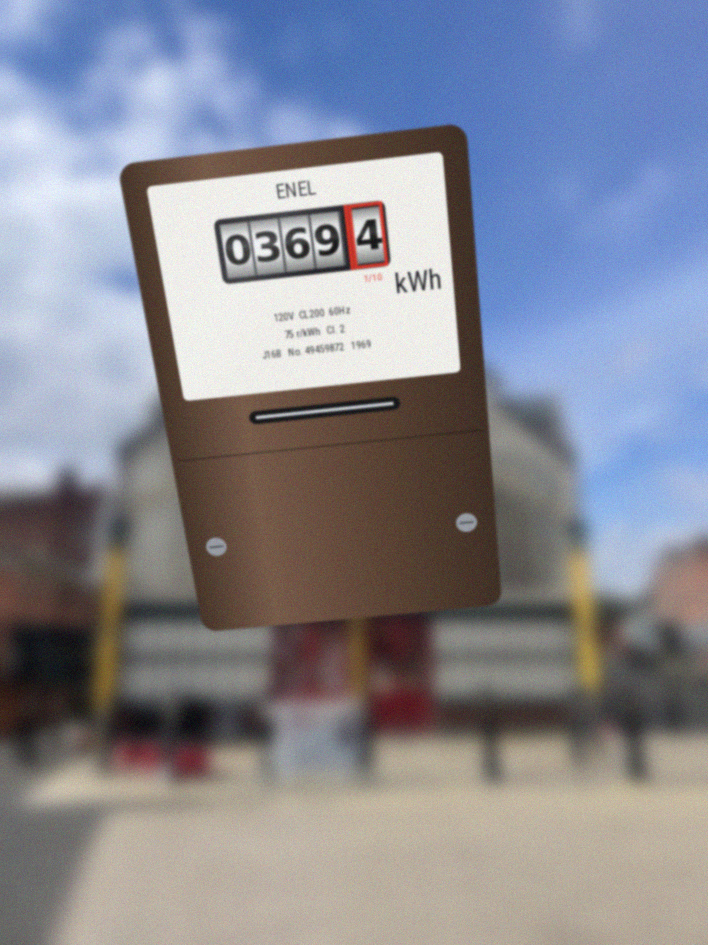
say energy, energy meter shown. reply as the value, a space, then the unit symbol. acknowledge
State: 369.4 kWh
